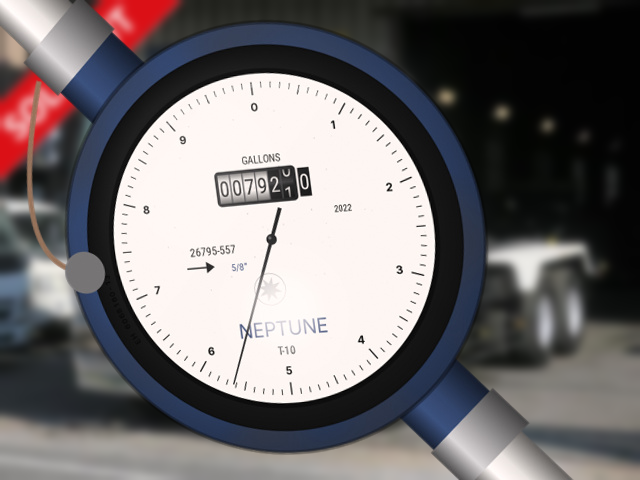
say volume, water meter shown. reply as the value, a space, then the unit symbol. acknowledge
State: 79205.6 gal
